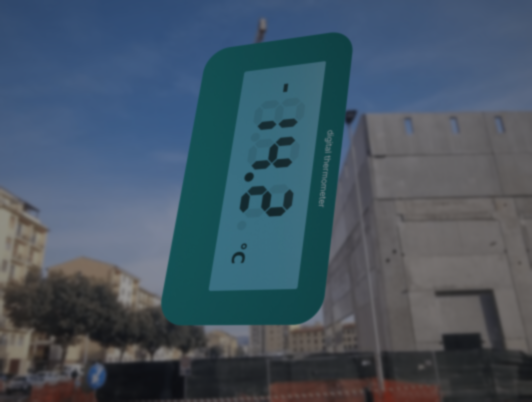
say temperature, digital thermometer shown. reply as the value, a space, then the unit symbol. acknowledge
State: -14.2 °C
